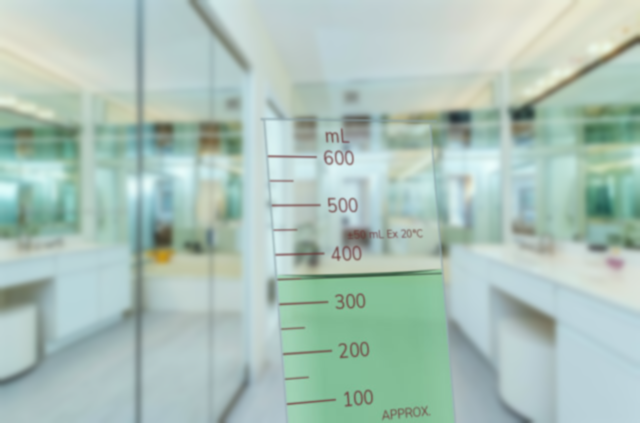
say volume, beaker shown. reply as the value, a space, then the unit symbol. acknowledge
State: 350 mL
